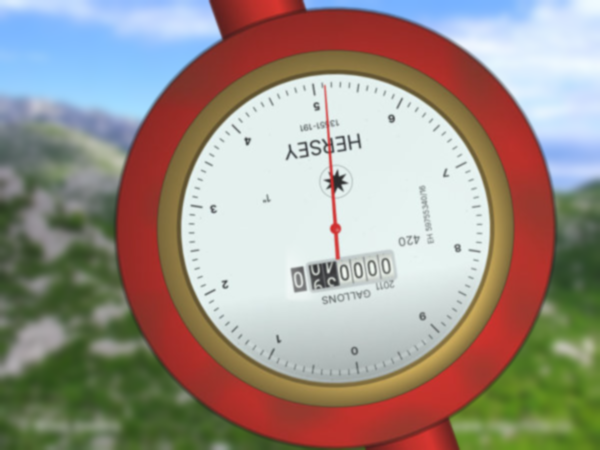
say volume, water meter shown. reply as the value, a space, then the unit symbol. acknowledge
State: 395.1 gal
